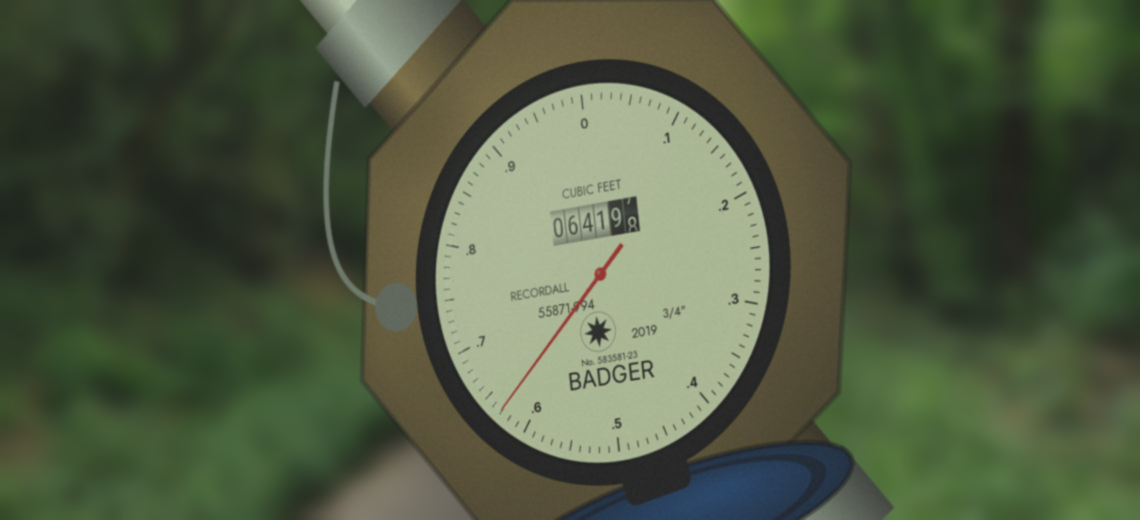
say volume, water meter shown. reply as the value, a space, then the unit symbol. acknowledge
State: 64197.63 ft³
